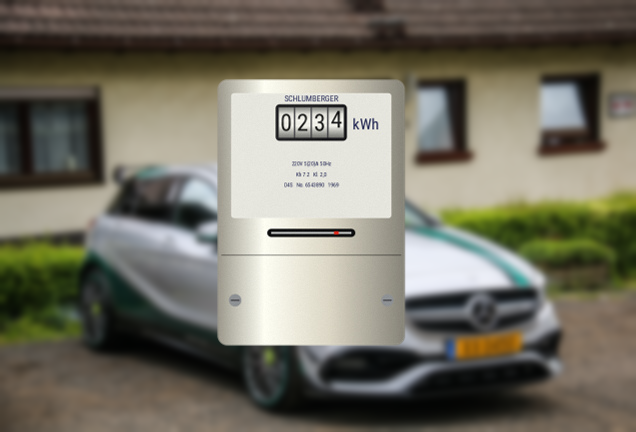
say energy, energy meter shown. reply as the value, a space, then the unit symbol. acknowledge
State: 234 kWh
